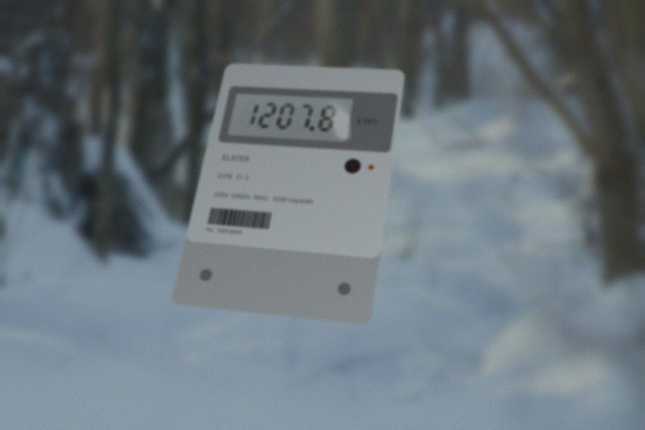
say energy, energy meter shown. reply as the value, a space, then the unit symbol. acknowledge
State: 1207.8 kWh
